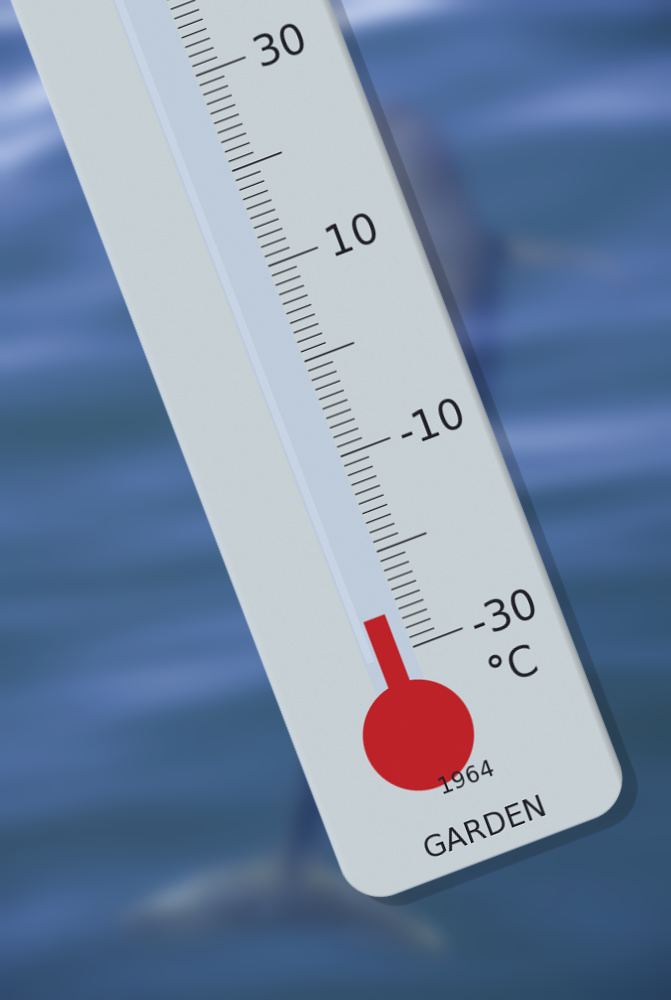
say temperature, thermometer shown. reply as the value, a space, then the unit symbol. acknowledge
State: -26 °C
